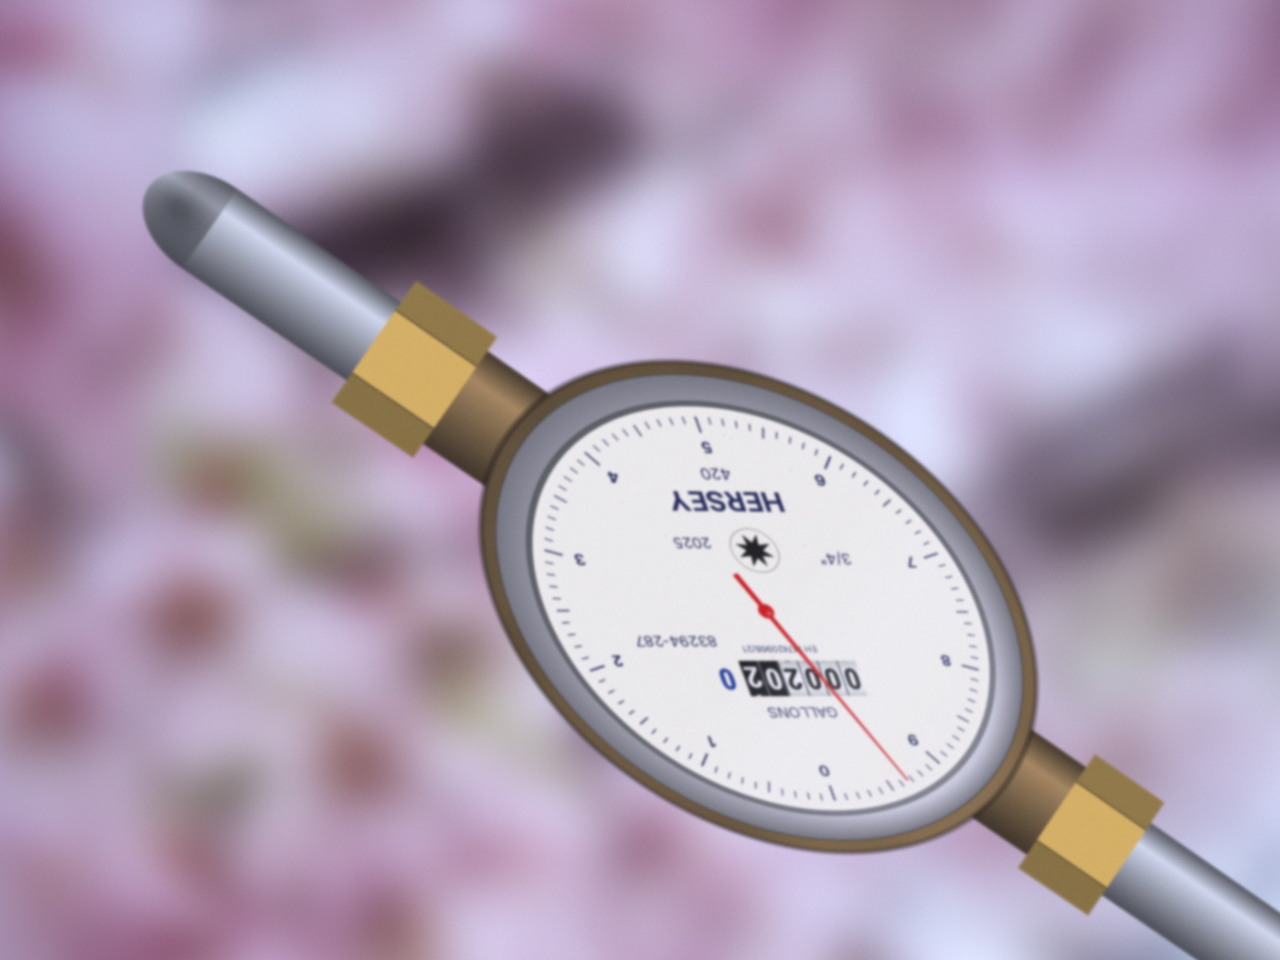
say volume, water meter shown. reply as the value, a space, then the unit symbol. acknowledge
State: 2019.3 gal
